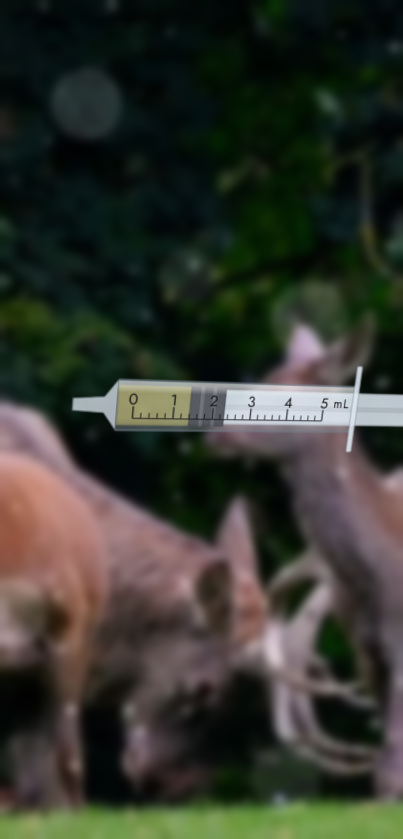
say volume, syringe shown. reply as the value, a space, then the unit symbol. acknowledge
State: 1.4 mL
